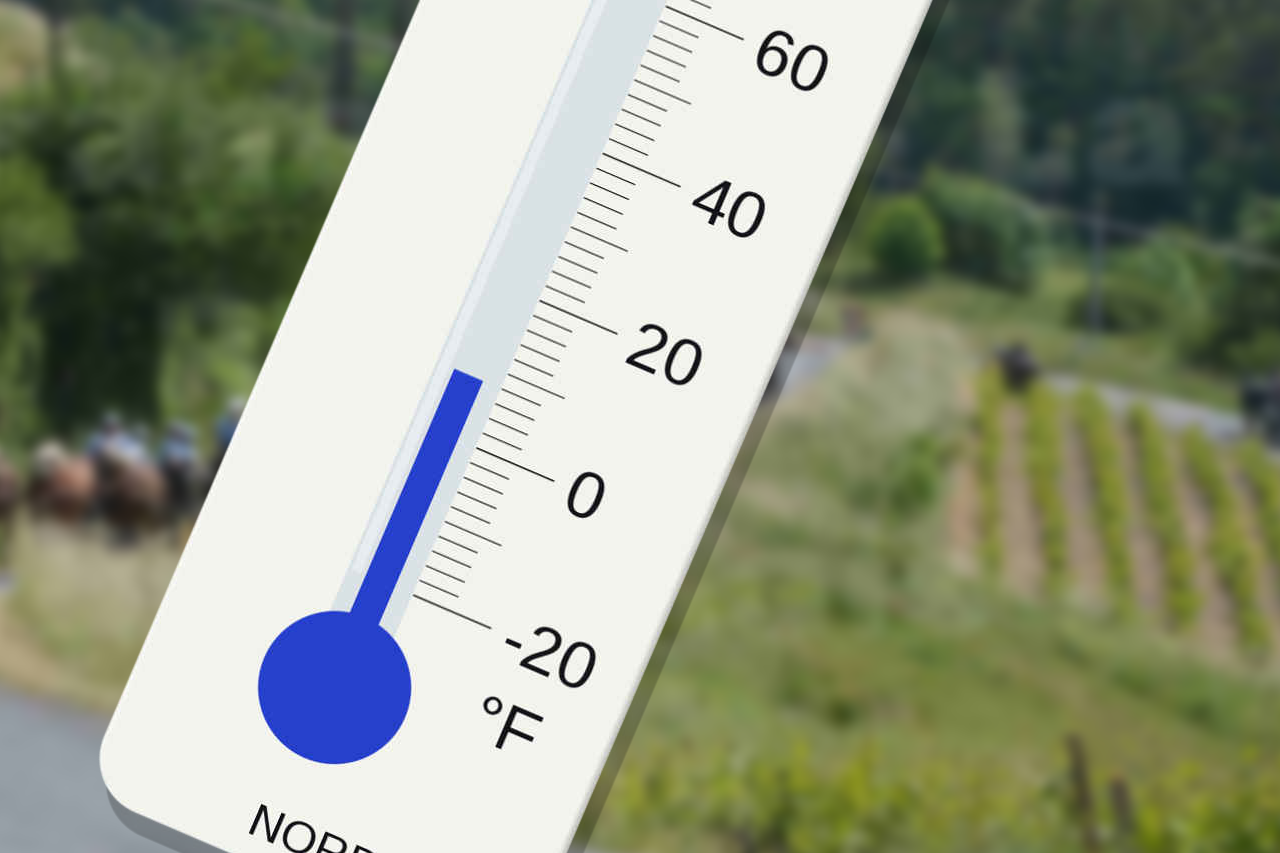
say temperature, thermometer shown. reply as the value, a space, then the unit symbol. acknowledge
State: 8 °F
